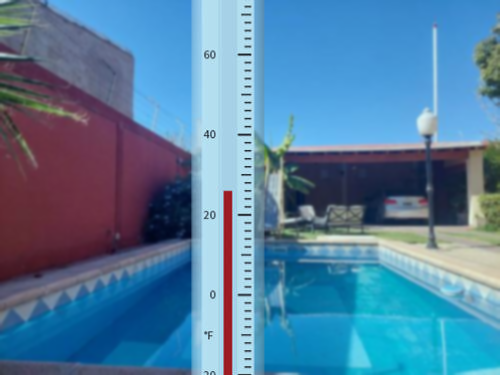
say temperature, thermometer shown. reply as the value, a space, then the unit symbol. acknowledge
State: 26 °F
